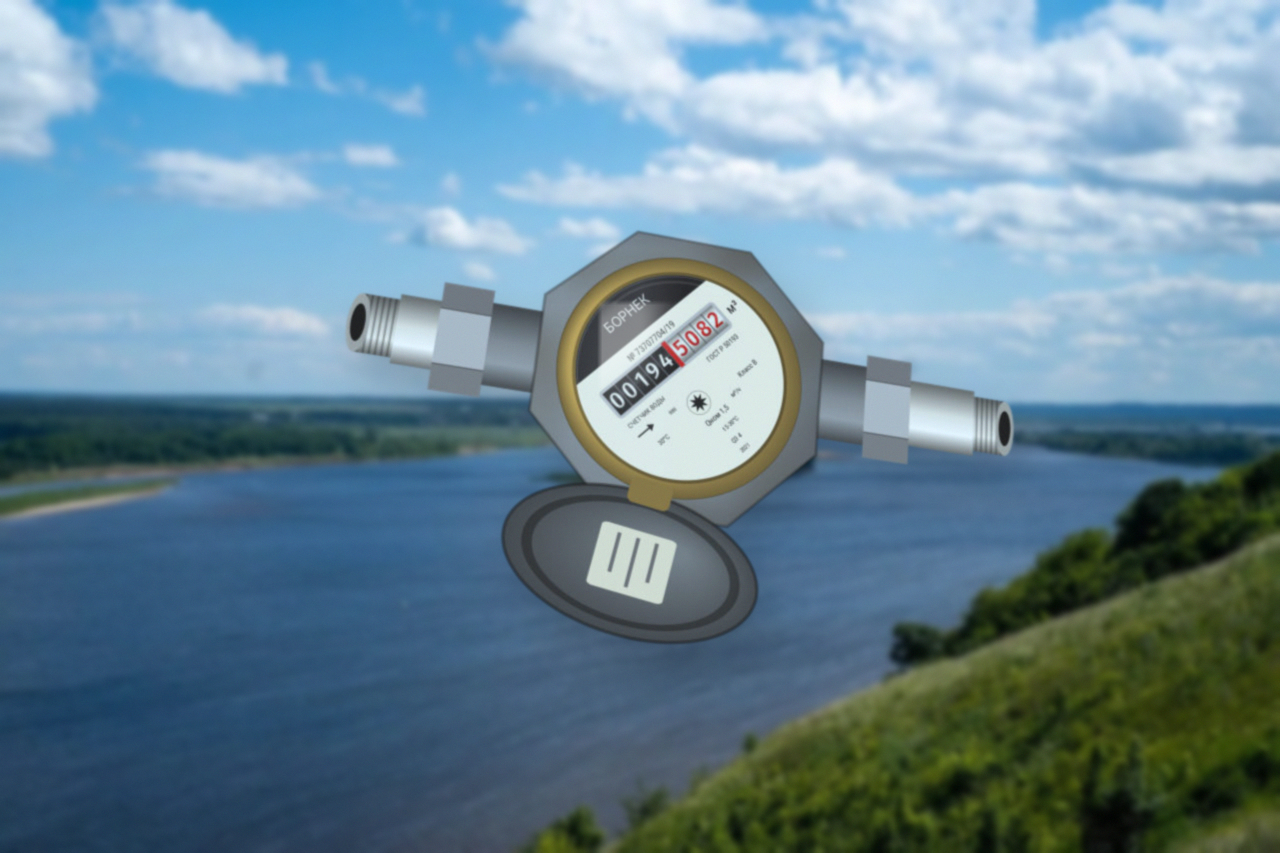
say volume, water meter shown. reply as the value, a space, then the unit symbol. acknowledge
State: 194.5082 m³
